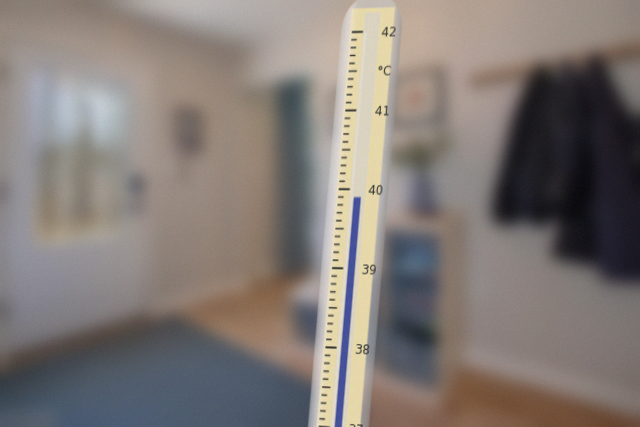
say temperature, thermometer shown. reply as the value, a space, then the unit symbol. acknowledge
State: 39.9 °C
